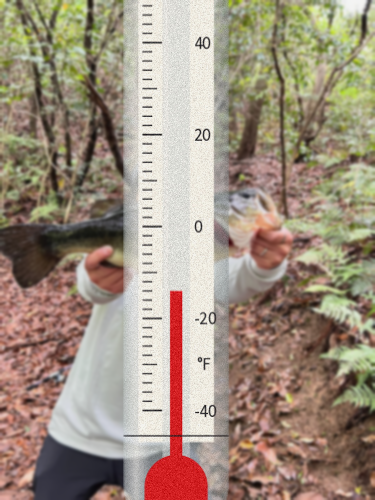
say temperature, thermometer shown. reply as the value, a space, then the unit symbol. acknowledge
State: -14 °F
